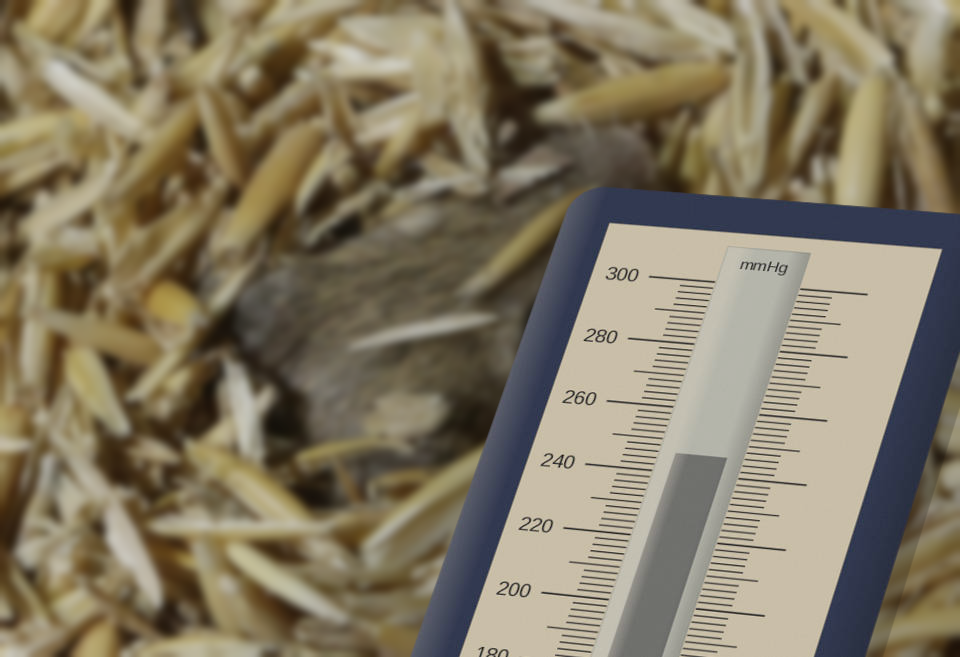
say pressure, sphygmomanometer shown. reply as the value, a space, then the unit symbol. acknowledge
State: 246 mmHg
